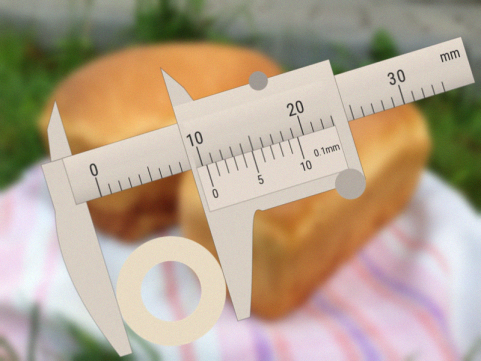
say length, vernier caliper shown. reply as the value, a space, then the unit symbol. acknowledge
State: 10.4 mm
